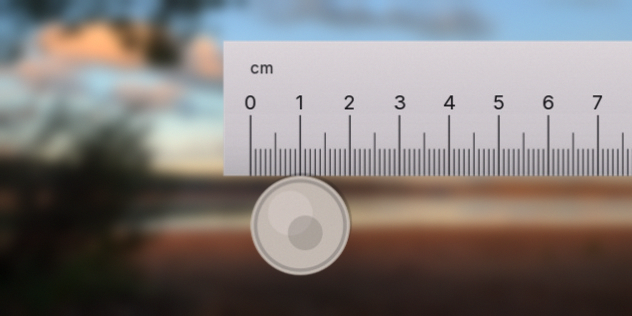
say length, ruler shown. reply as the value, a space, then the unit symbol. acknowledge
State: 2 cm
